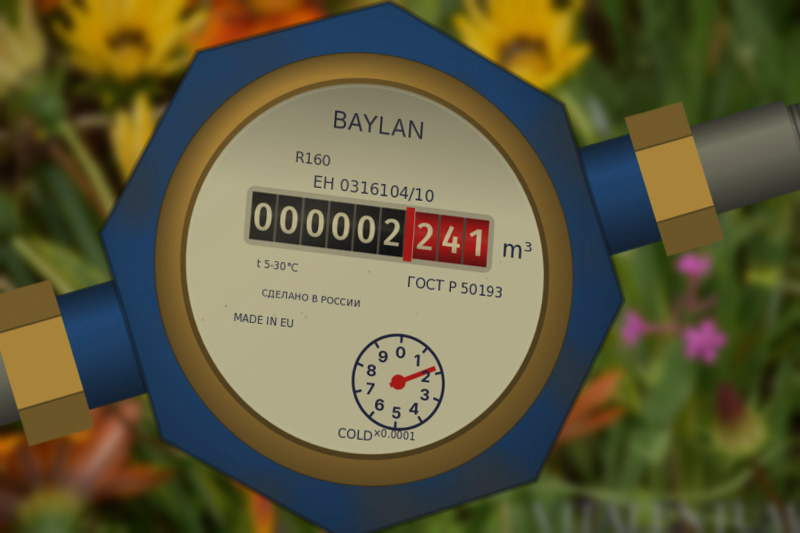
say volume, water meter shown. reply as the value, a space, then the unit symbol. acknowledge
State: 2.2411 m³
